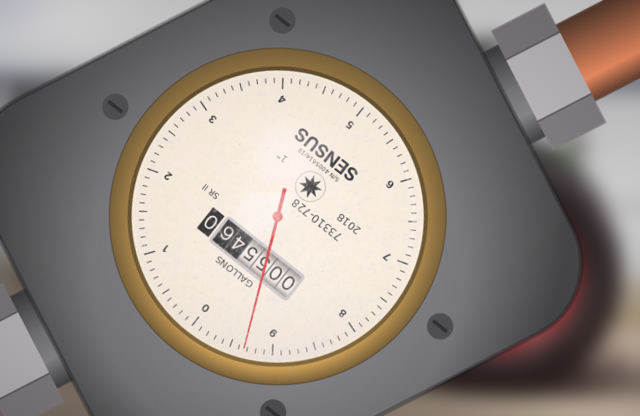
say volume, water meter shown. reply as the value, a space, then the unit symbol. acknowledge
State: 55459.3 gal
